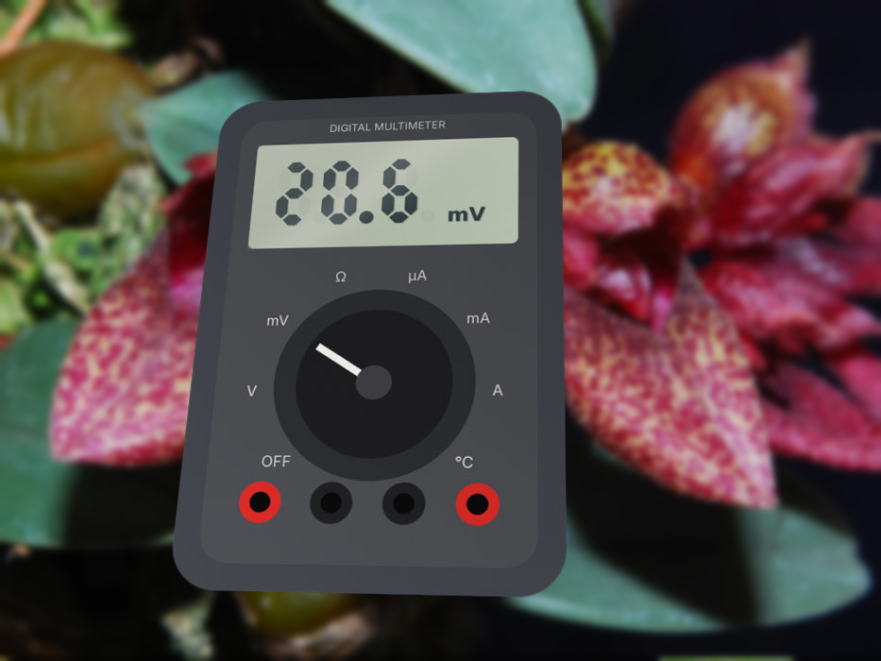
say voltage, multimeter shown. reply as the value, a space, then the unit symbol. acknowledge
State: 20.6 mV
